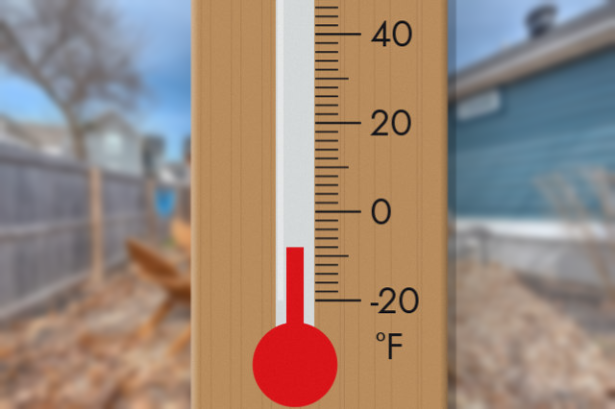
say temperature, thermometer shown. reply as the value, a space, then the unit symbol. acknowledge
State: -8 °F
